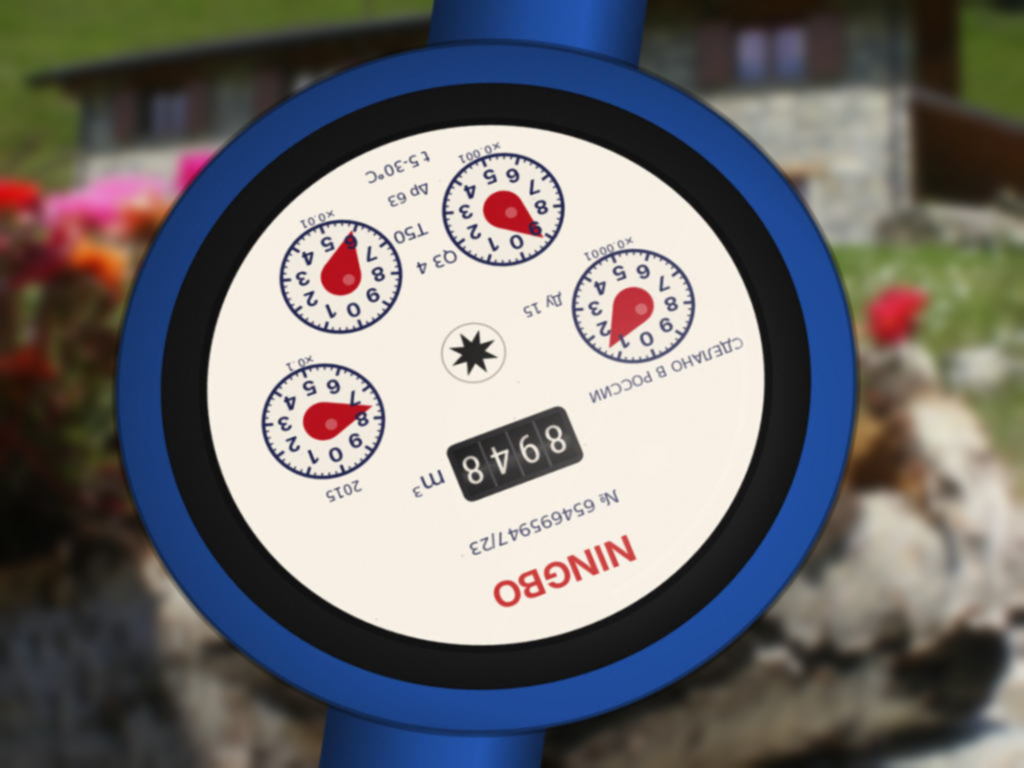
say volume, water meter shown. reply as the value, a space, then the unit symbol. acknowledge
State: 8948.7591 m³
